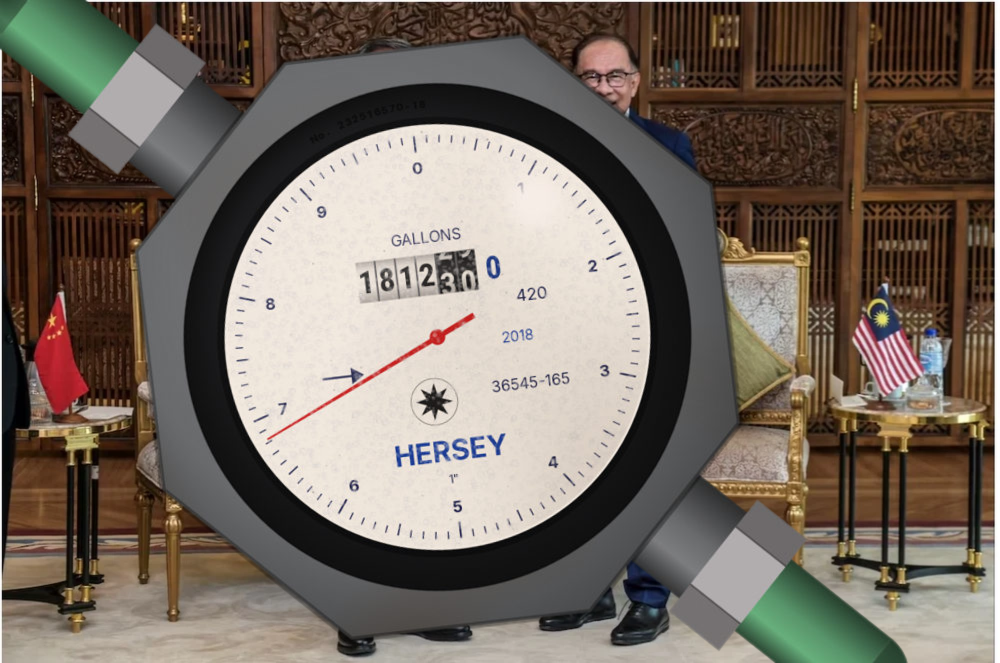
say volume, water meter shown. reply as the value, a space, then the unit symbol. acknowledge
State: 1812296.8 gal
